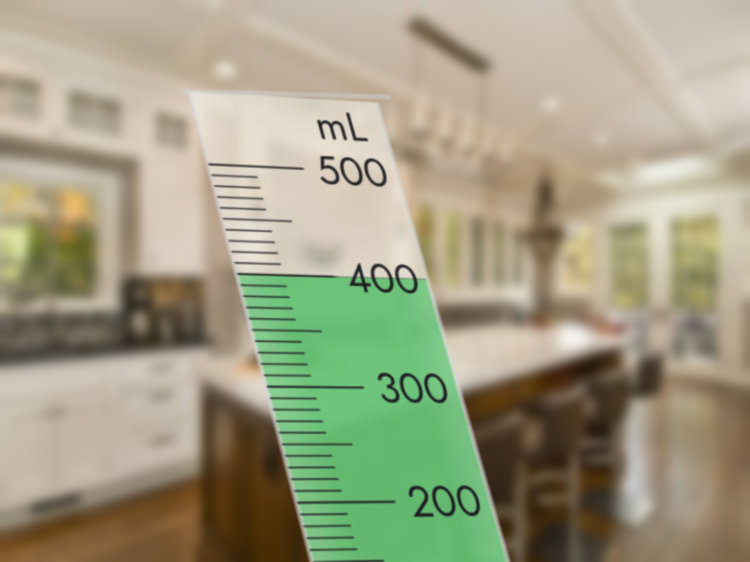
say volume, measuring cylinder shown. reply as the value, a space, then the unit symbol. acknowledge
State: 400 mL
